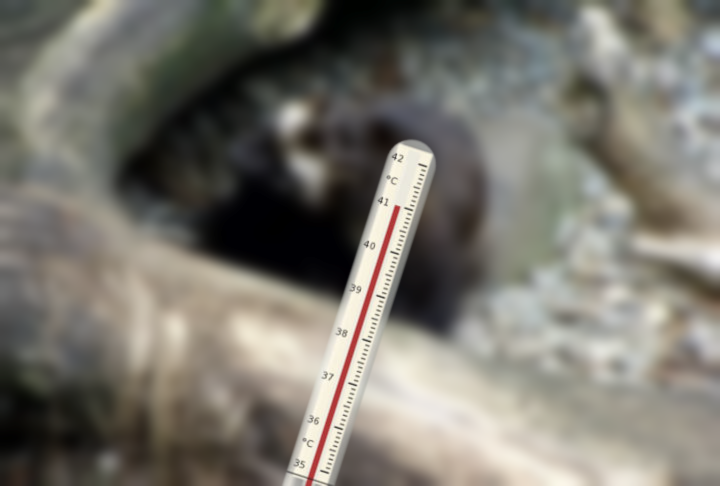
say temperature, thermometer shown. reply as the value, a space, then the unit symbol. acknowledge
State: 41 °C
